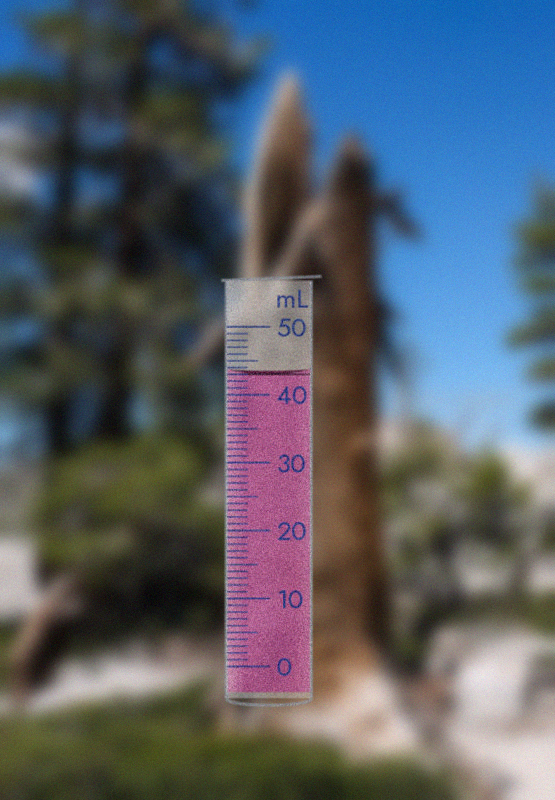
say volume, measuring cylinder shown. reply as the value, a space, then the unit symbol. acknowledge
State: 43 mL
